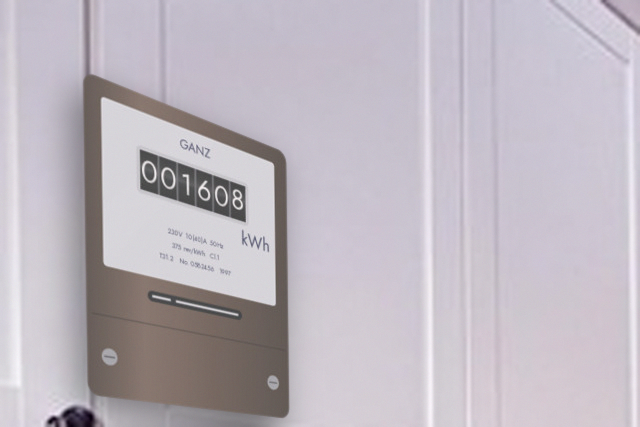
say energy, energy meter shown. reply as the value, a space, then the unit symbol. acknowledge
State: 1608 kWh
